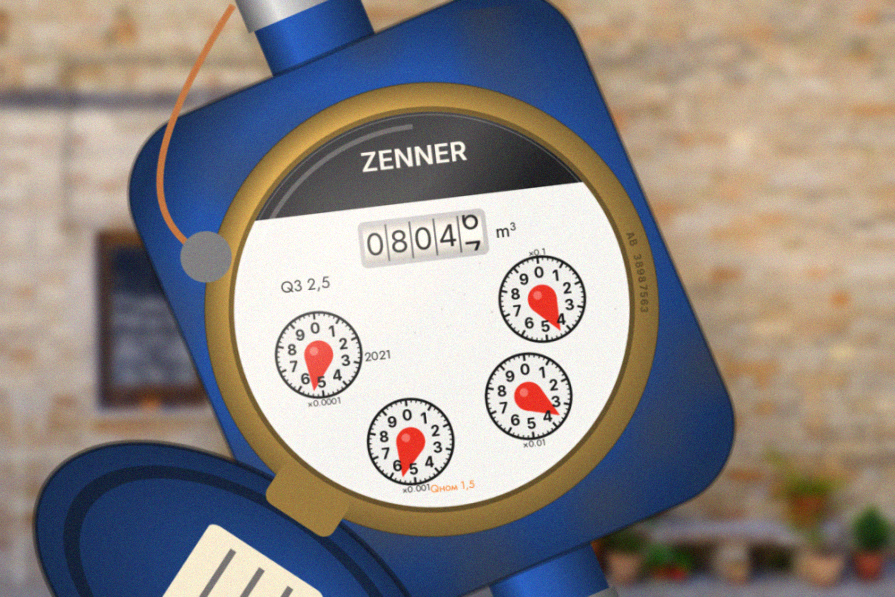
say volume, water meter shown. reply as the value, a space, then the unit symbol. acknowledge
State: 8046.4355 m³
